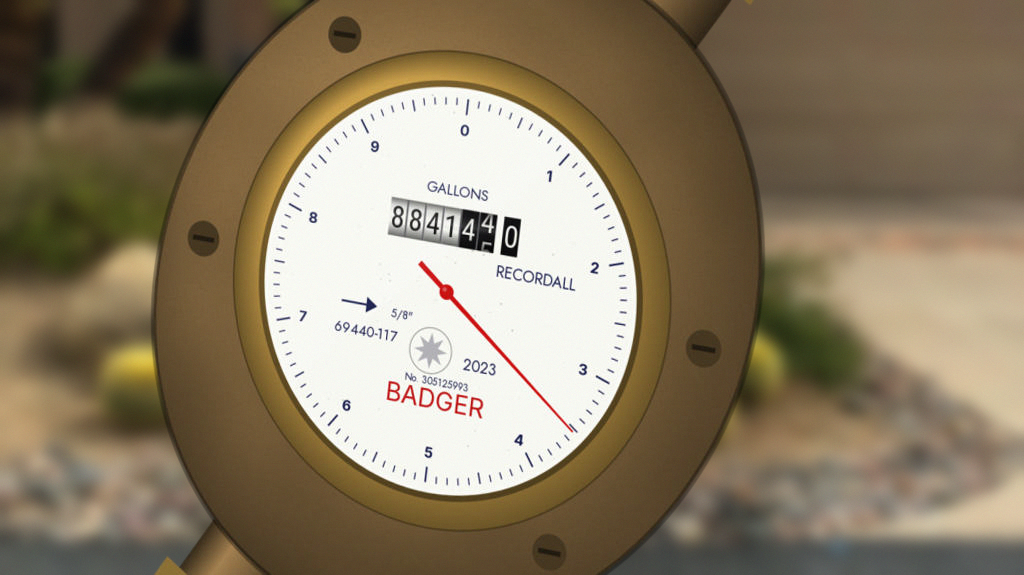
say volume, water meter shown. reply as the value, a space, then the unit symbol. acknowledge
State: 8841443.5 gal
